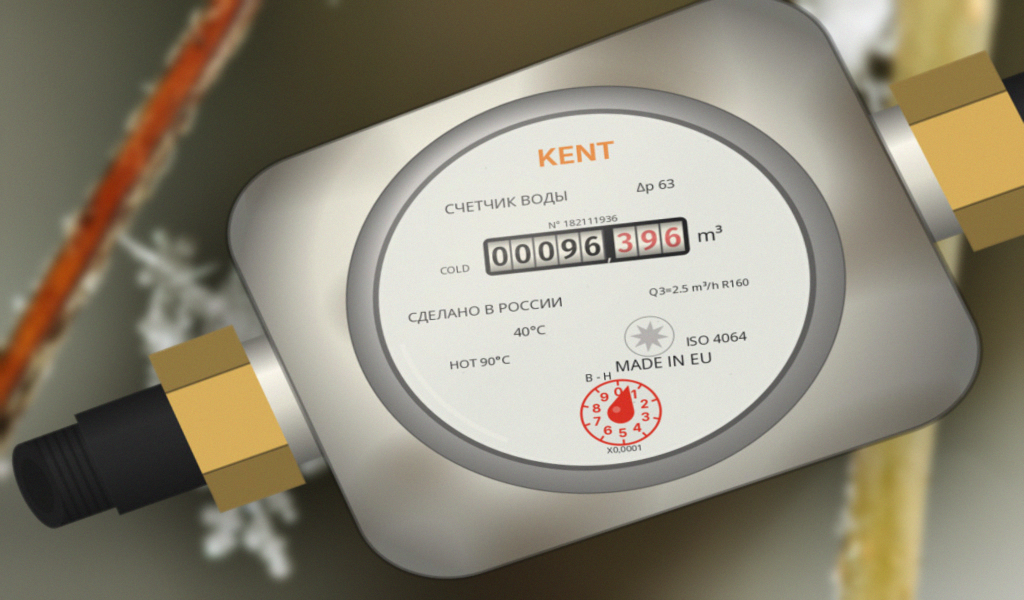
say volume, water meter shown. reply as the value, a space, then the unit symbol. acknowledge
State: 96.3960 m³
